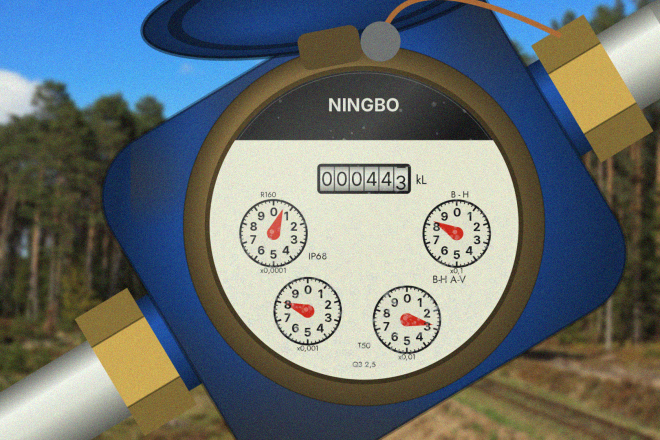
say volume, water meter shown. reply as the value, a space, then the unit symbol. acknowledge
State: 442.8280 kL
